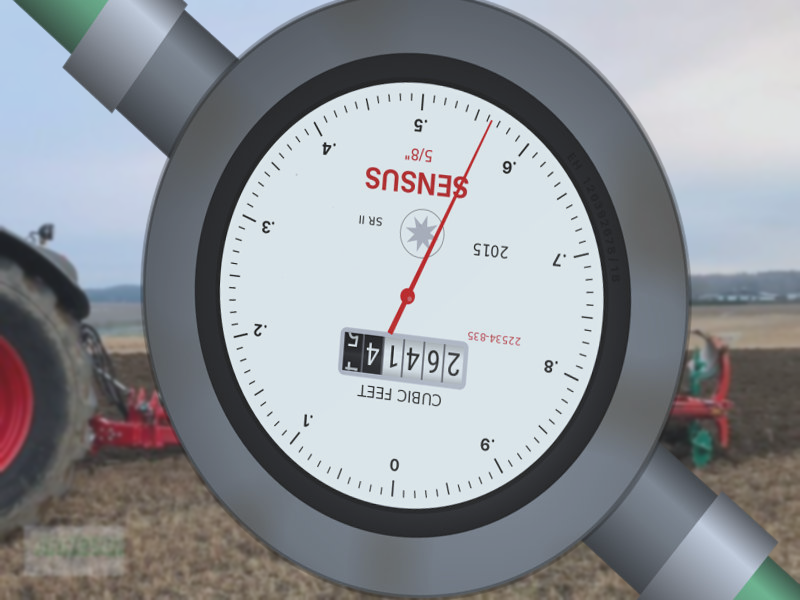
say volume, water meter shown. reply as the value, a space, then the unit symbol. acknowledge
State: 264144.56 ft³
